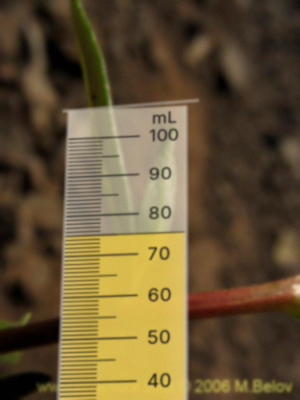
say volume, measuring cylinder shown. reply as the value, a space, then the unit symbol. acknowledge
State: 75 mL
